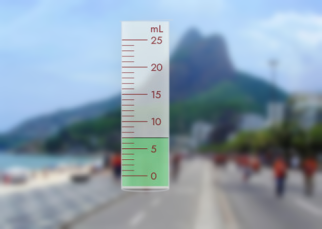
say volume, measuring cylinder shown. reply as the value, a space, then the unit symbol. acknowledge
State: 7 mL
